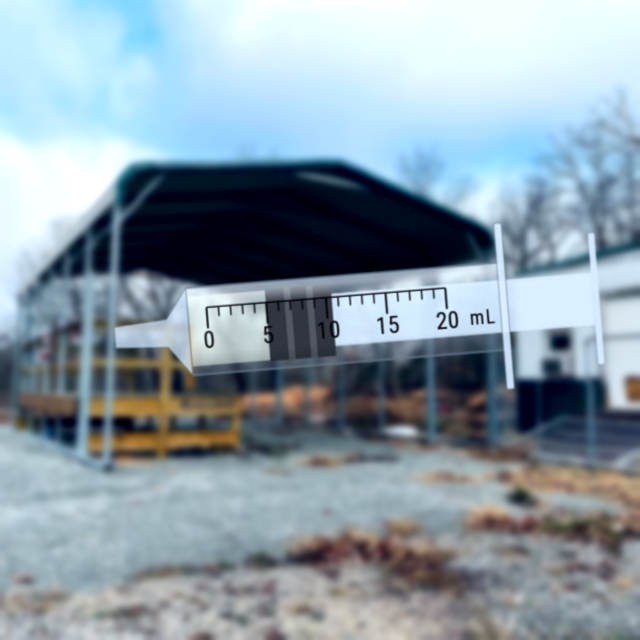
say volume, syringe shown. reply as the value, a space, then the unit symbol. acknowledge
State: 5 mL
